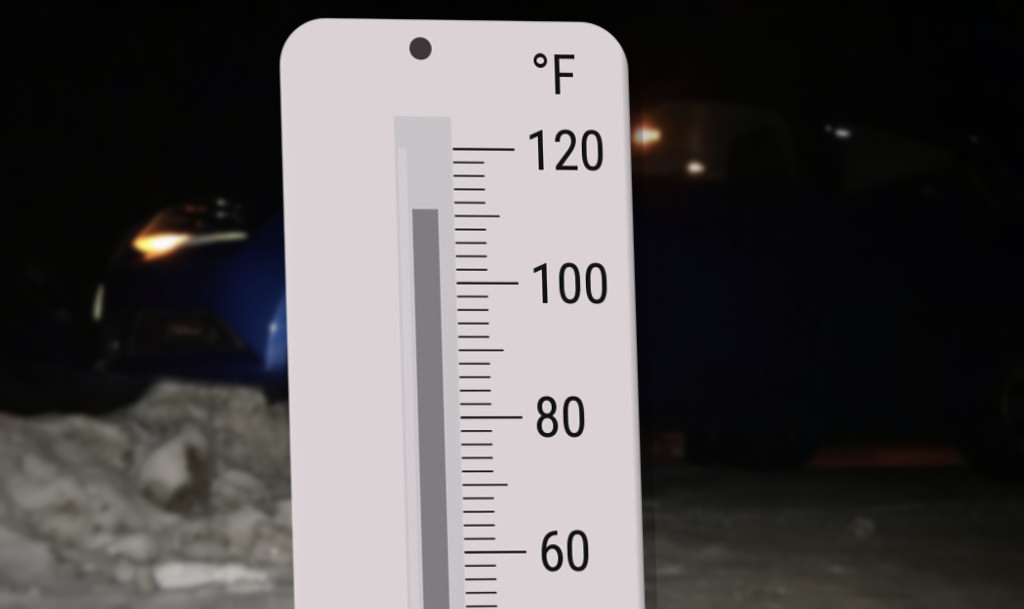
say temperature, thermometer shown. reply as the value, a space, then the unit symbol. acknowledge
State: 111 °F
